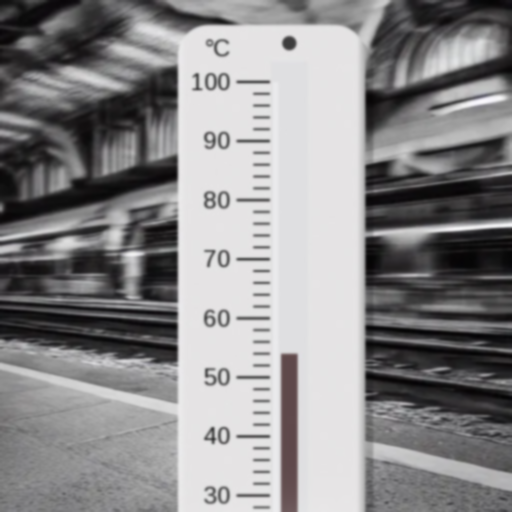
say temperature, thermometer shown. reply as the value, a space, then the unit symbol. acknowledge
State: 54 °C
